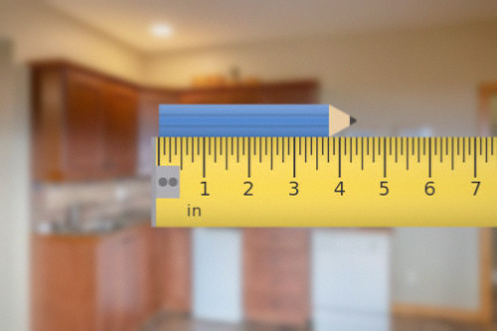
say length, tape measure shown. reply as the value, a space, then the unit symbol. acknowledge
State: 4.375 in
